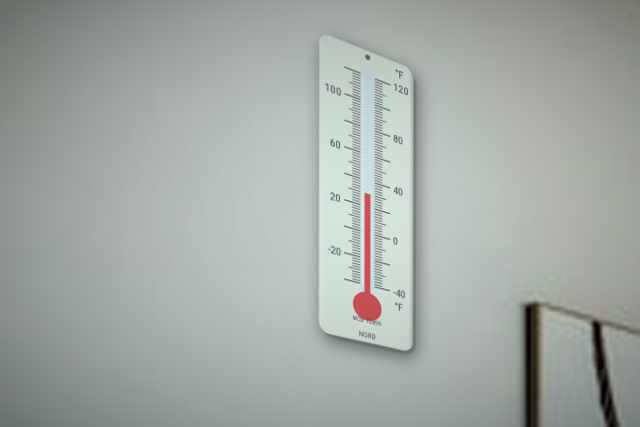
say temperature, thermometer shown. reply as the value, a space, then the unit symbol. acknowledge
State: 30 °F
